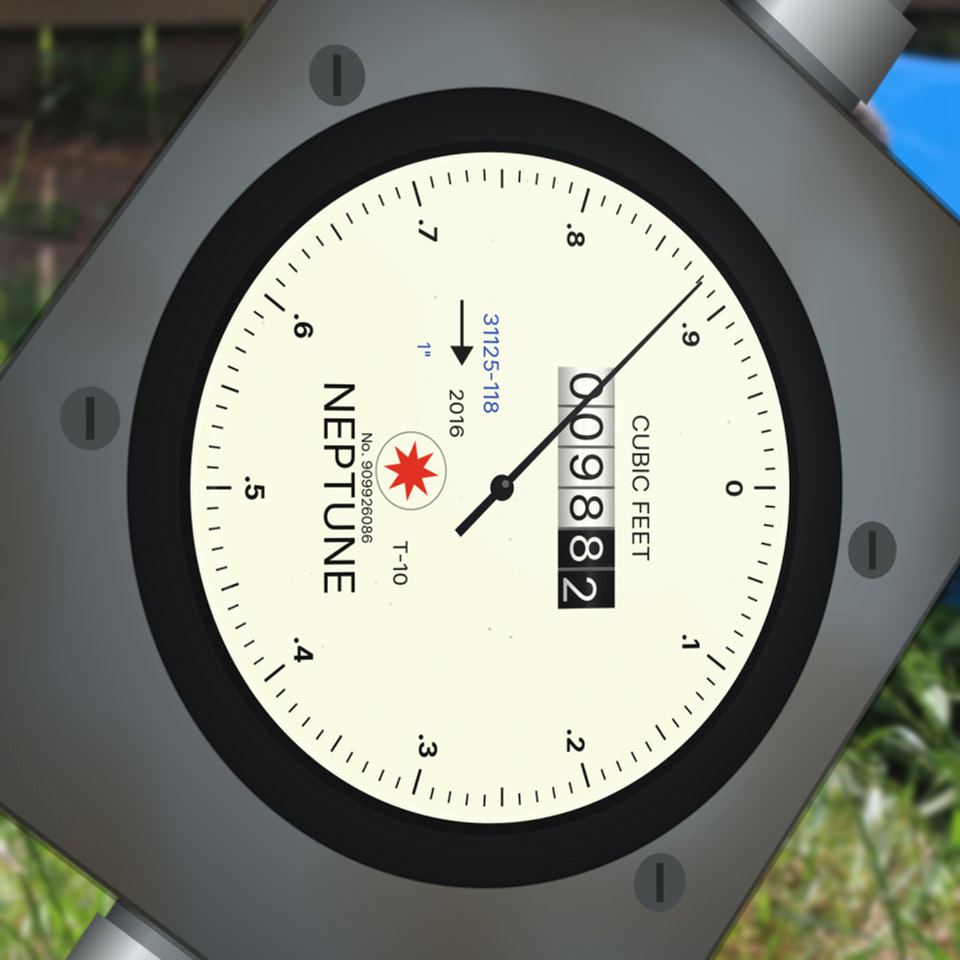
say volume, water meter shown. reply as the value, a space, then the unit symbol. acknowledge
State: 9881.88 ft³
